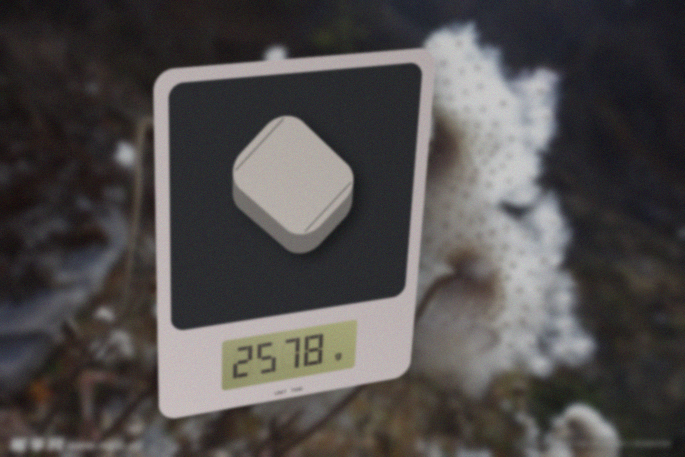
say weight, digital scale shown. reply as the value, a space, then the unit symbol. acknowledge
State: 2578 g
